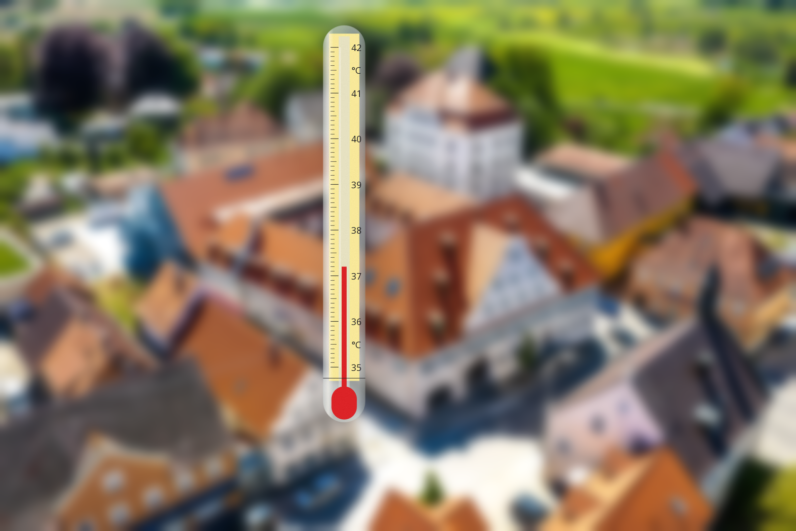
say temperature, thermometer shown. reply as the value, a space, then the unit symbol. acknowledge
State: 37.2 °C
